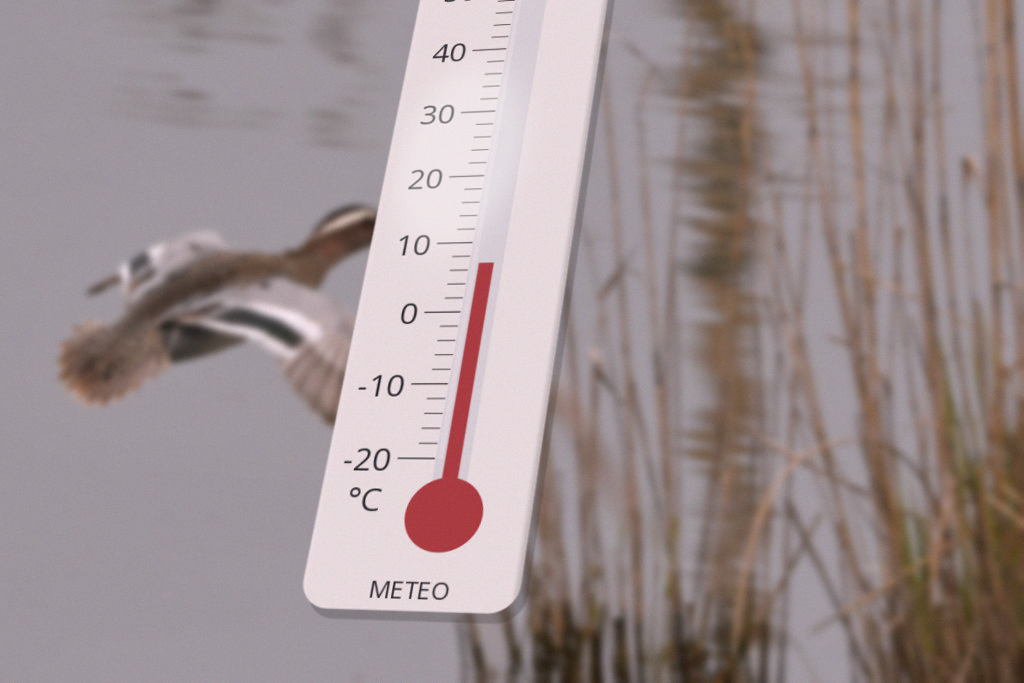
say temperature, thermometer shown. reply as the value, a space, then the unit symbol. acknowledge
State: 7 °C
